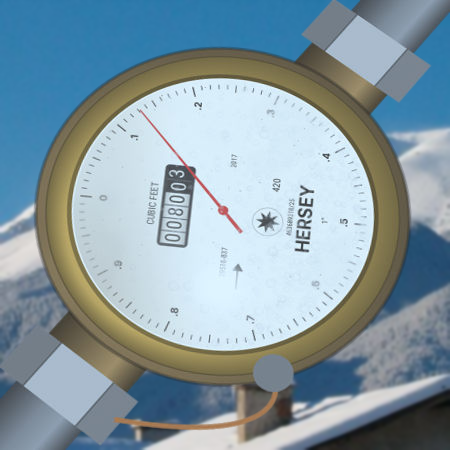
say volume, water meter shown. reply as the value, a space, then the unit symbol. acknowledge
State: 8003.13 ft³
